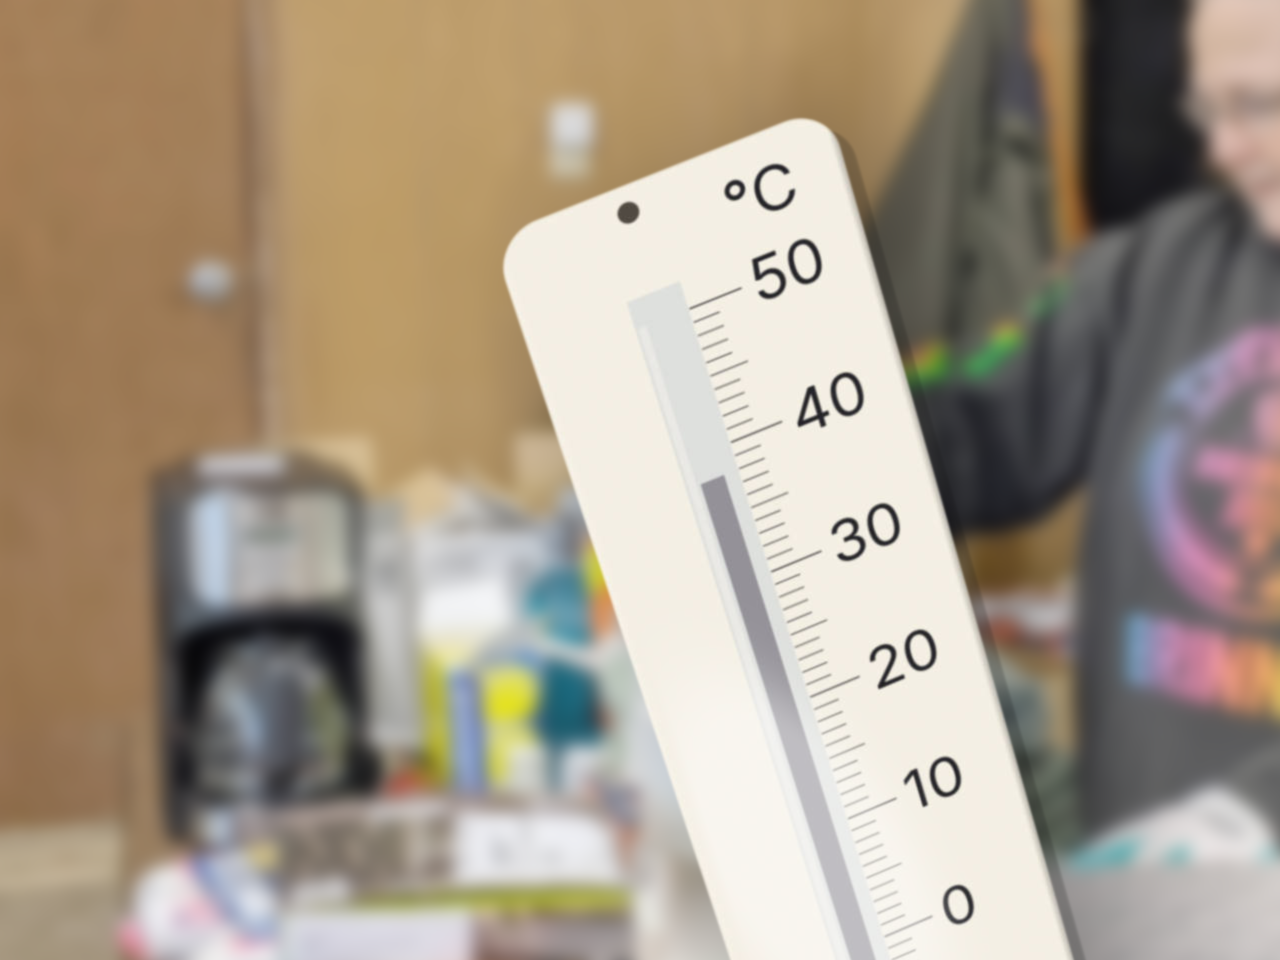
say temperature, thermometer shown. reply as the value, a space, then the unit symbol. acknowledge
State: 38 °C
